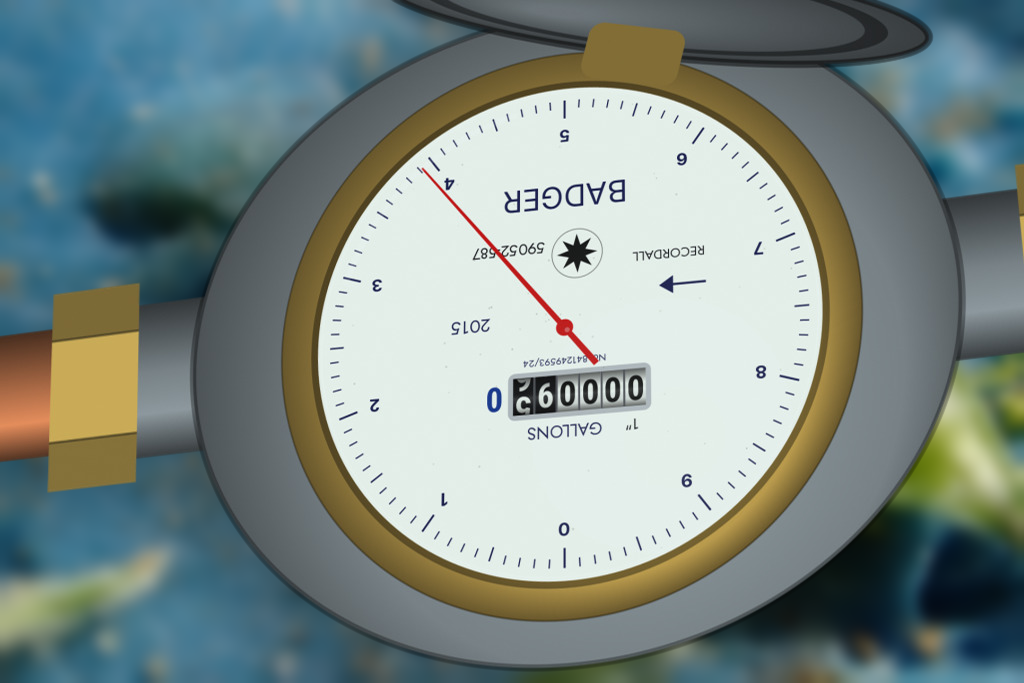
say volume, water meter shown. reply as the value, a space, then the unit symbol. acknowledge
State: 953.9 gal
